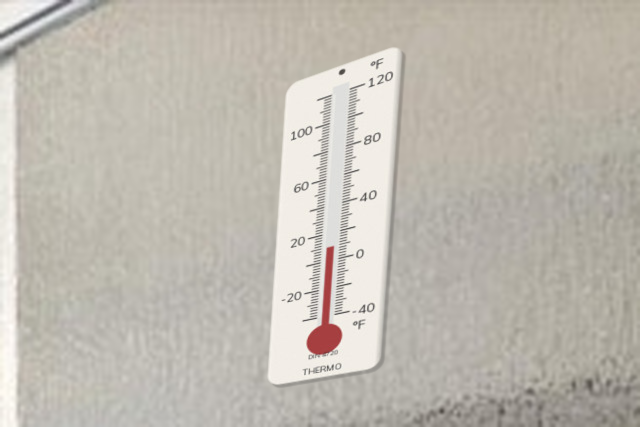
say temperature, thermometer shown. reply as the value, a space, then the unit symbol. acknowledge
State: 10 °F
